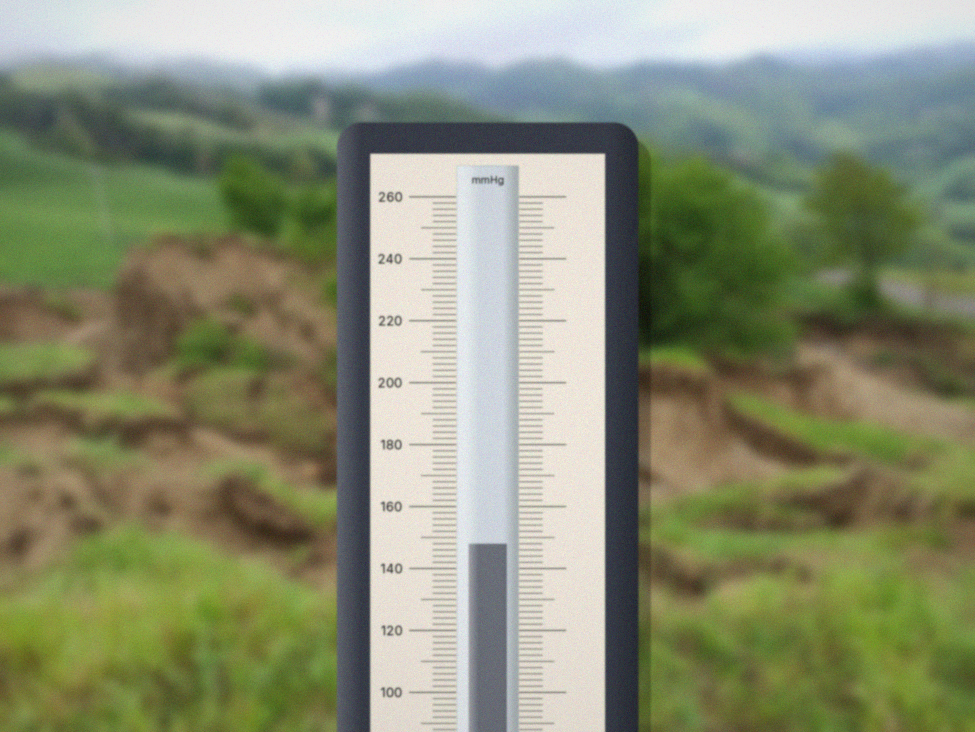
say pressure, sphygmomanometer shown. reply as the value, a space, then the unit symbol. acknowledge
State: 148 mmHg
